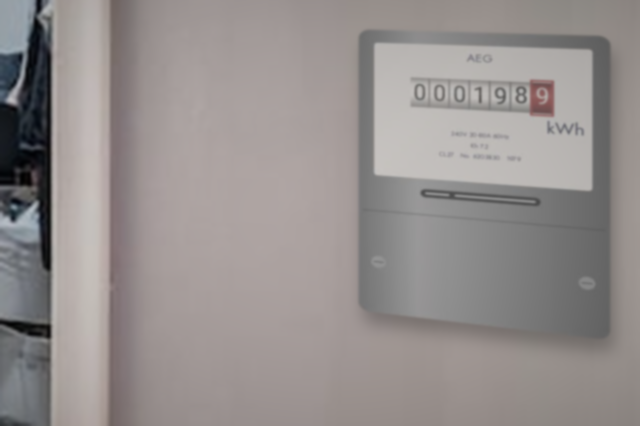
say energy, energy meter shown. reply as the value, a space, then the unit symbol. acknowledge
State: 198.9 kWh
